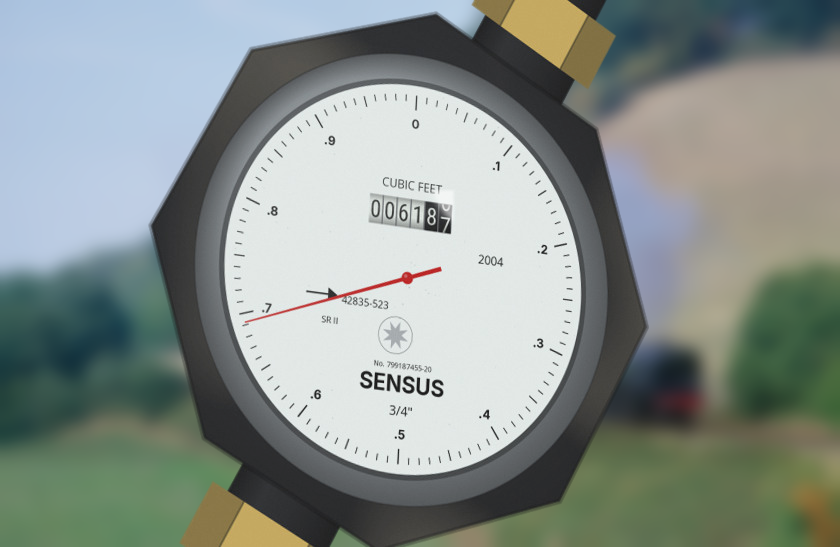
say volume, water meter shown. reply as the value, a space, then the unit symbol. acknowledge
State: 6186.69 ft³
